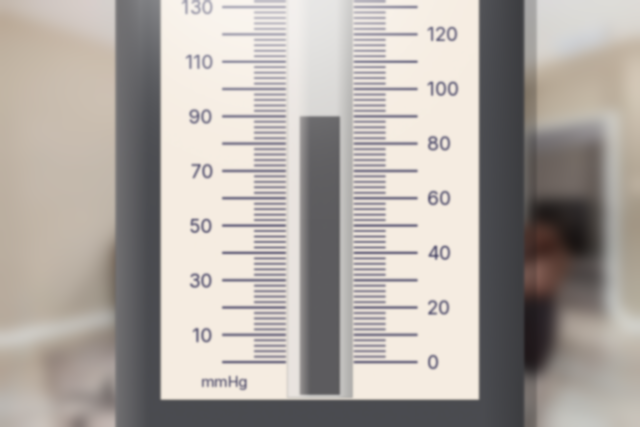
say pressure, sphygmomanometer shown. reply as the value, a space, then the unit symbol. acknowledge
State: 90 mmHg
